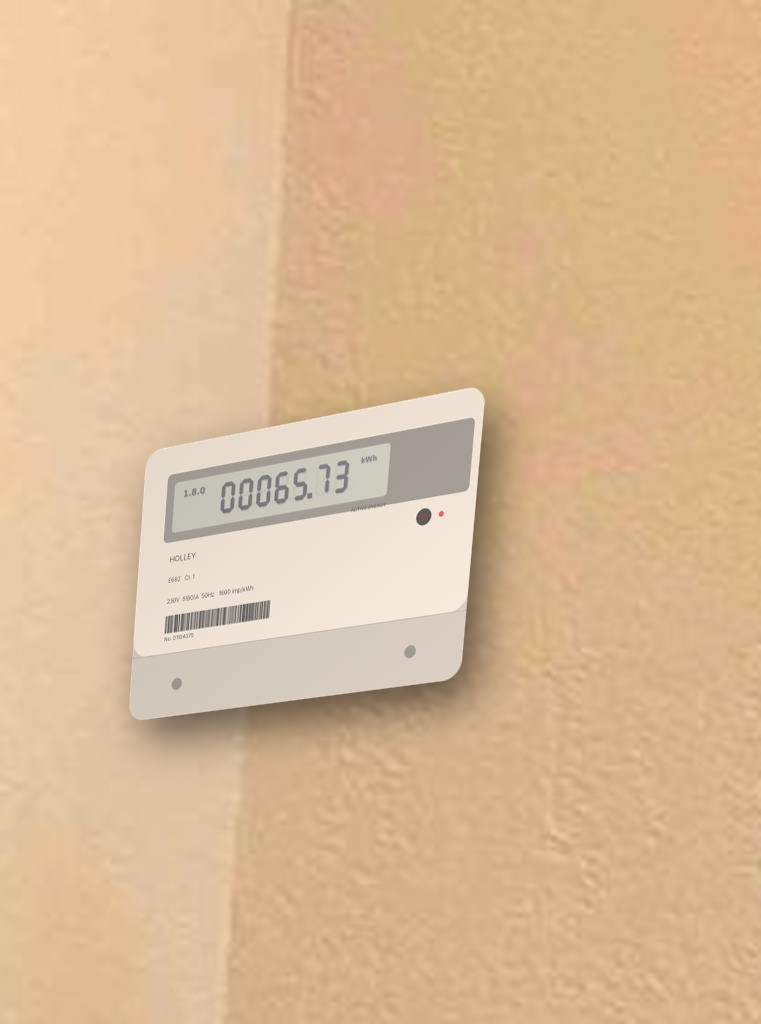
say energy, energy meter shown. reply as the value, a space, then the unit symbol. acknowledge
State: 65.73 kWh
